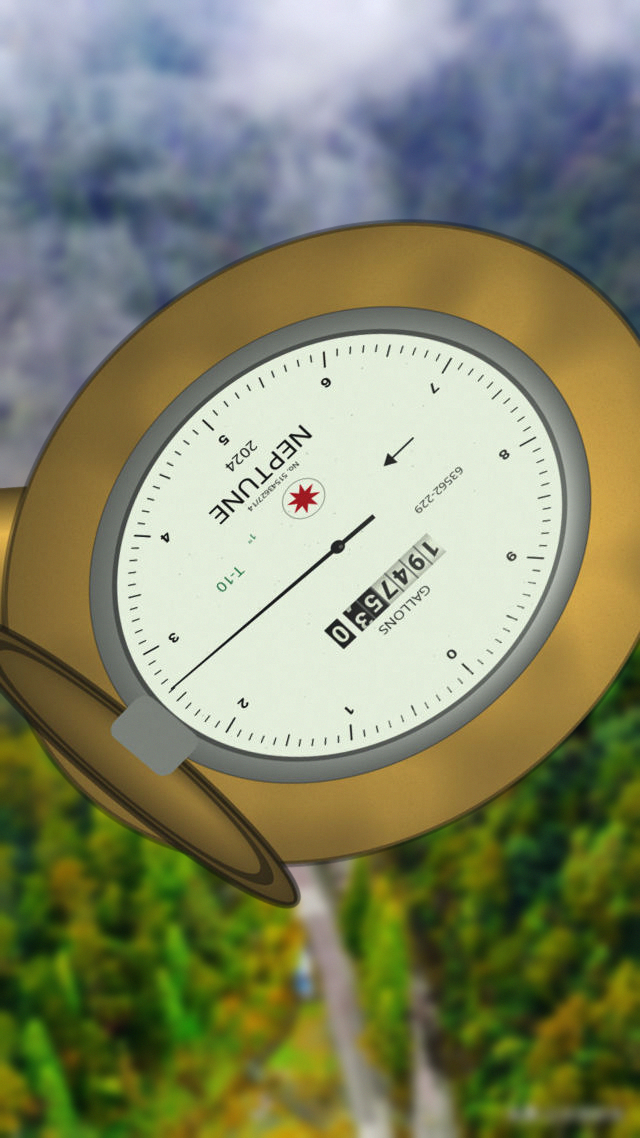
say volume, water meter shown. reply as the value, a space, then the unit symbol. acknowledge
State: 1947532.6 gal
